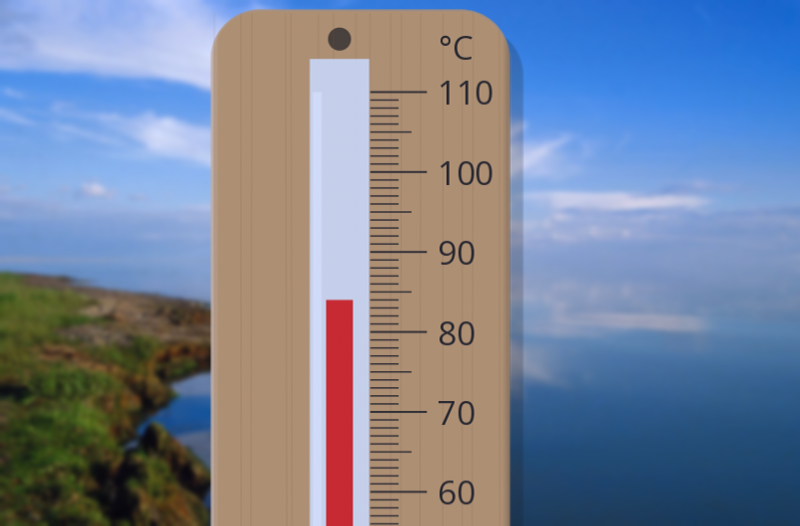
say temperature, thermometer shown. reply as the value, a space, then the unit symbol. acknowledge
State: 84 °C
